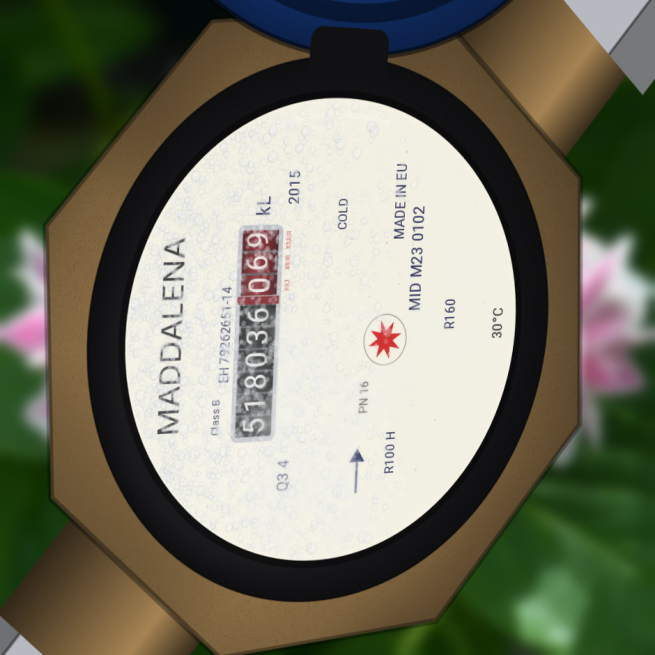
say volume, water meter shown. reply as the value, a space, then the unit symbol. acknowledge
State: 518036.069 kL
